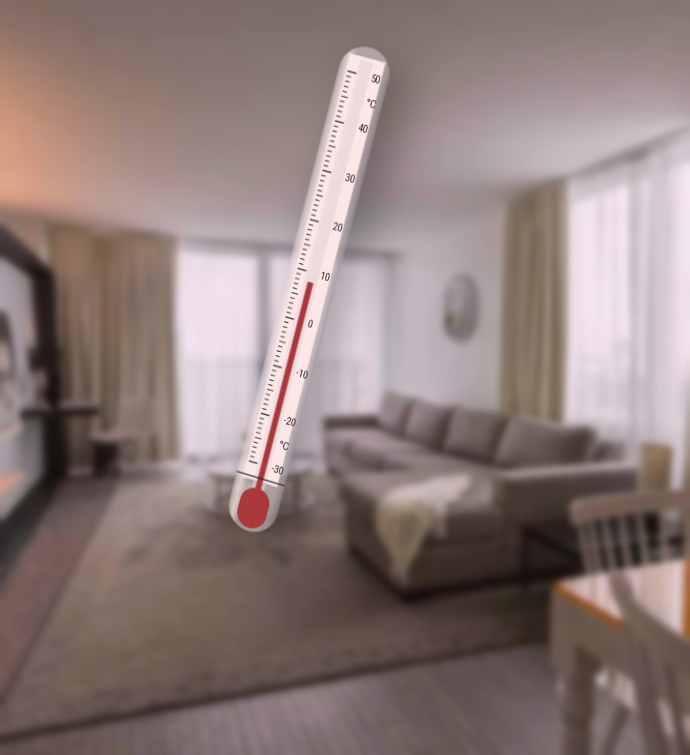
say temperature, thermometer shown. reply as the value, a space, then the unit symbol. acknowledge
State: 8 °C
